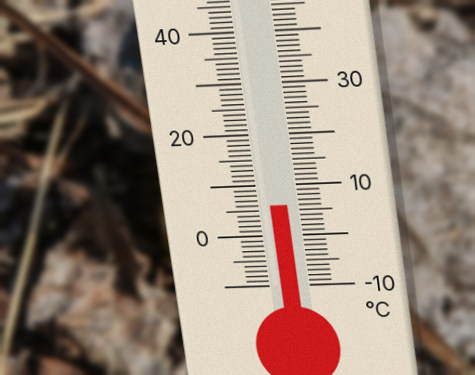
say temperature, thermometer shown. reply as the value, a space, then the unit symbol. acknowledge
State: 6 °C
